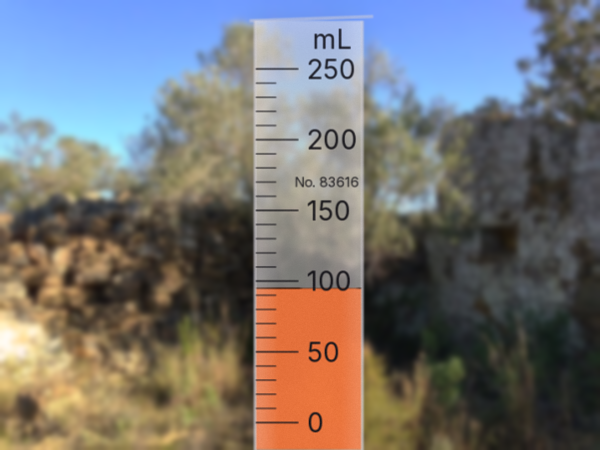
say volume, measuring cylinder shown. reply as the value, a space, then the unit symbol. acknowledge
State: 95 mL
